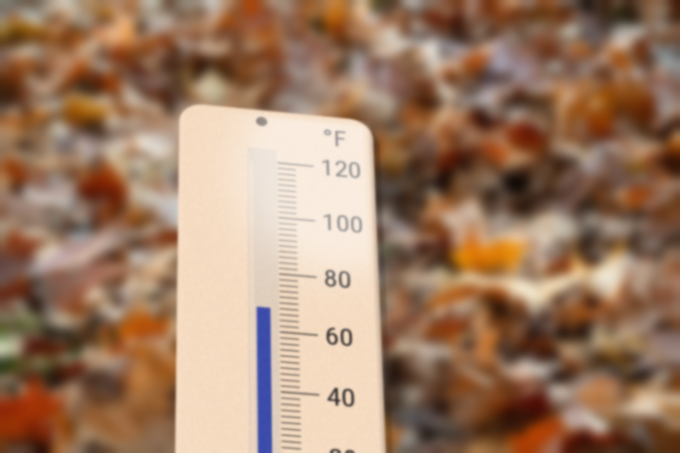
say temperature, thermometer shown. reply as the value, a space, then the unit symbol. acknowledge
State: 68 °F
